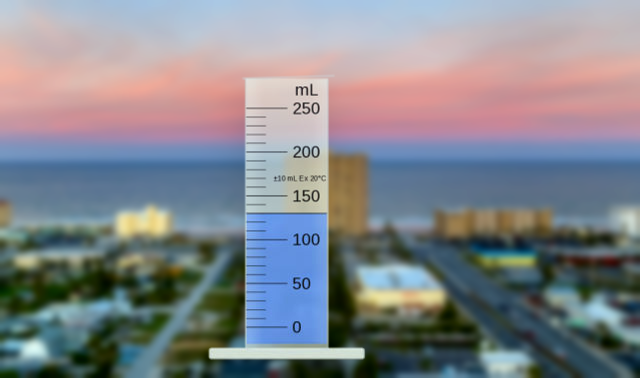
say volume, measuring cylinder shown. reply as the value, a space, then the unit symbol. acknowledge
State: 130 mL
